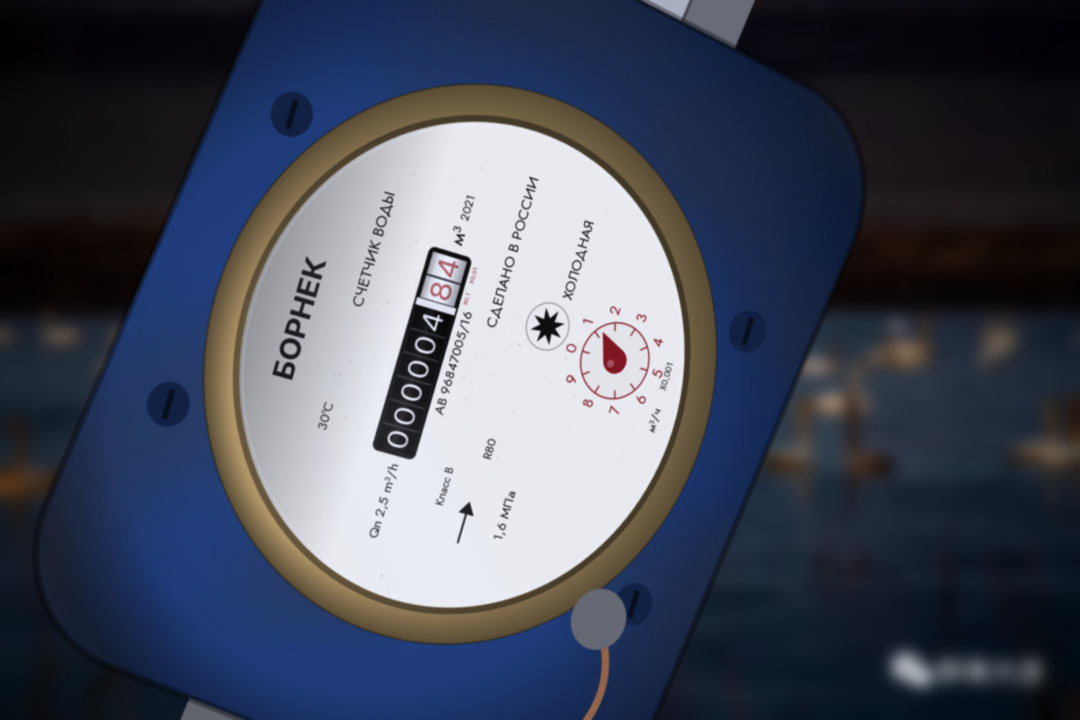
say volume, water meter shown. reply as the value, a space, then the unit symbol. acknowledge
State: 4.841 m³
